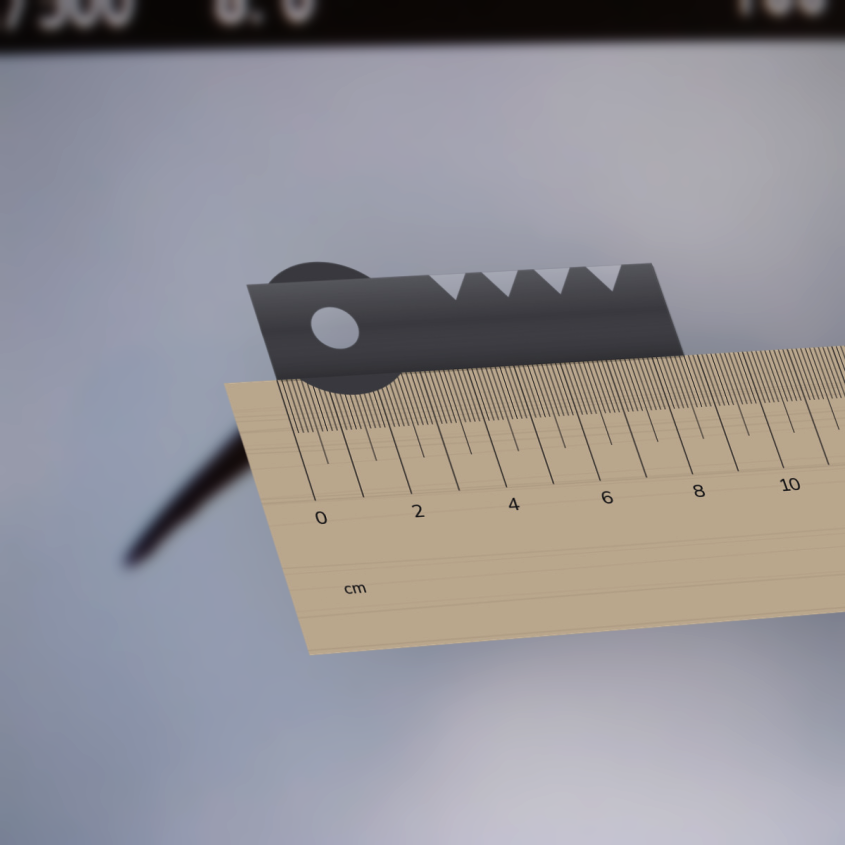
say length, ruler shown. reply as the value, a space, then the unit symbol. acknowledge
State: 8.7 cm
